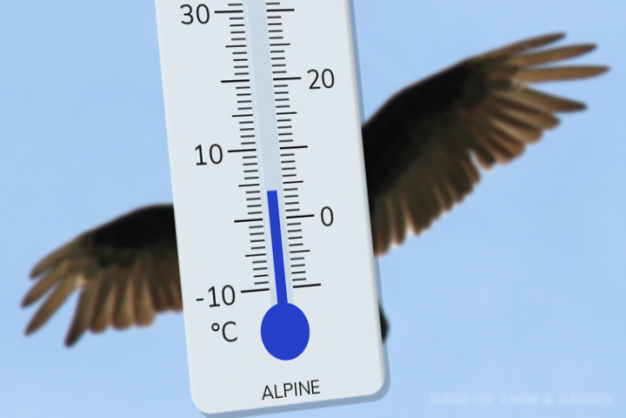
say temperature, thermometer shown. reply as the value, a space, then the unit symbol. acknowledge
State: 4 °C
